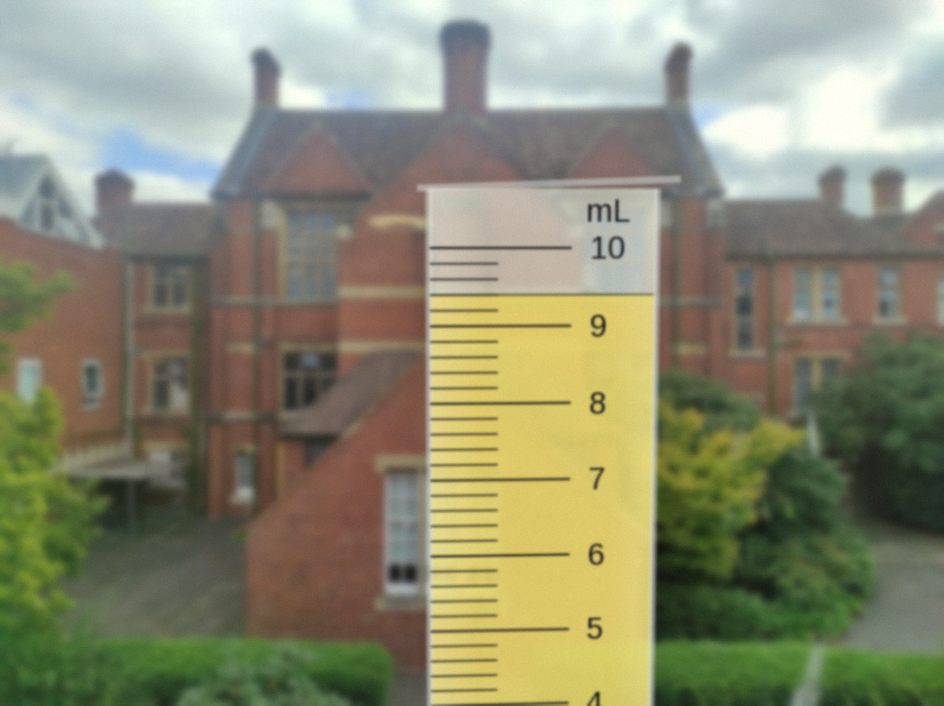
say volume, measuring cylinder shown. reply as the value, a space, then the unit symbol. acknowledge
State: 9.4 mL
